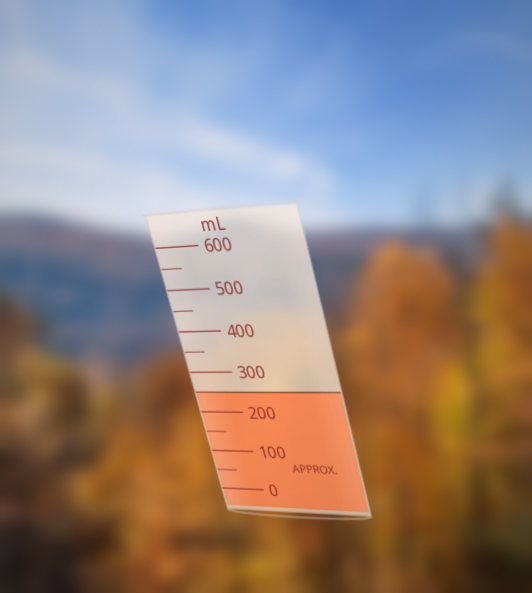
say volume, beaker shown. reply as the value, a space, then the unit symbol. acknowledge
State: 250 mL
